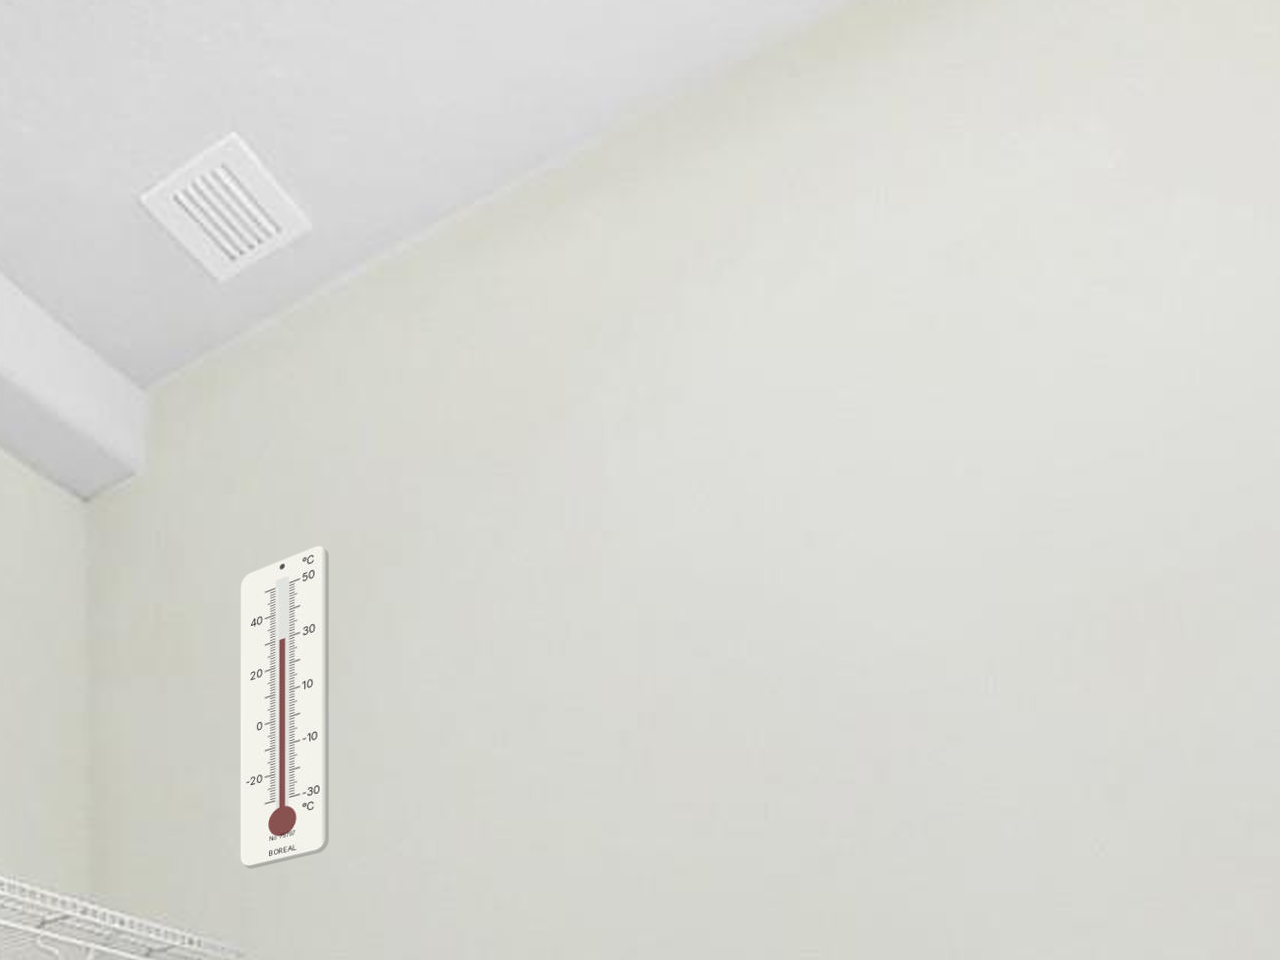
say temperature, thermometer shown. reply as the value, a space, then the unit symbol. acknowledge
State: 30 °C
